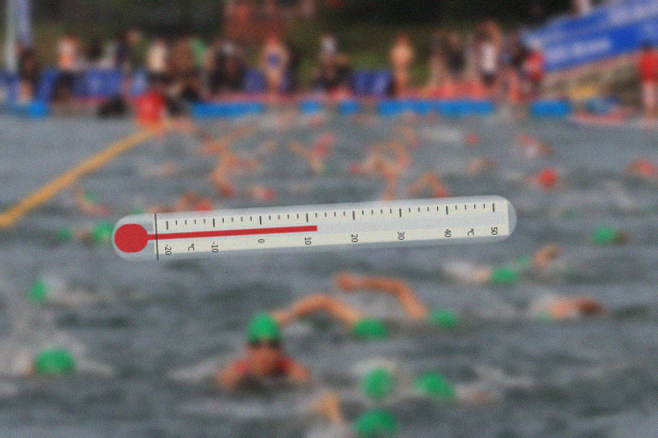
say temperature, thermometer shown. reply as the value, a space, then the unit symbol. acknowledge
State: 12 °C
